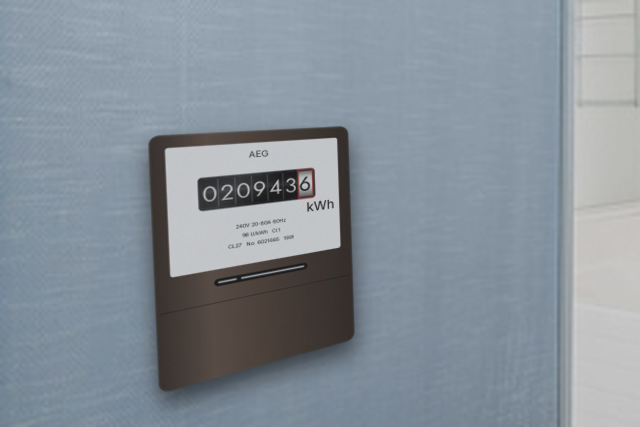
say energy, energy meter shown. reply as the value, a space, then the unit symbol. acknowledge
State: 20943.6 kWh
